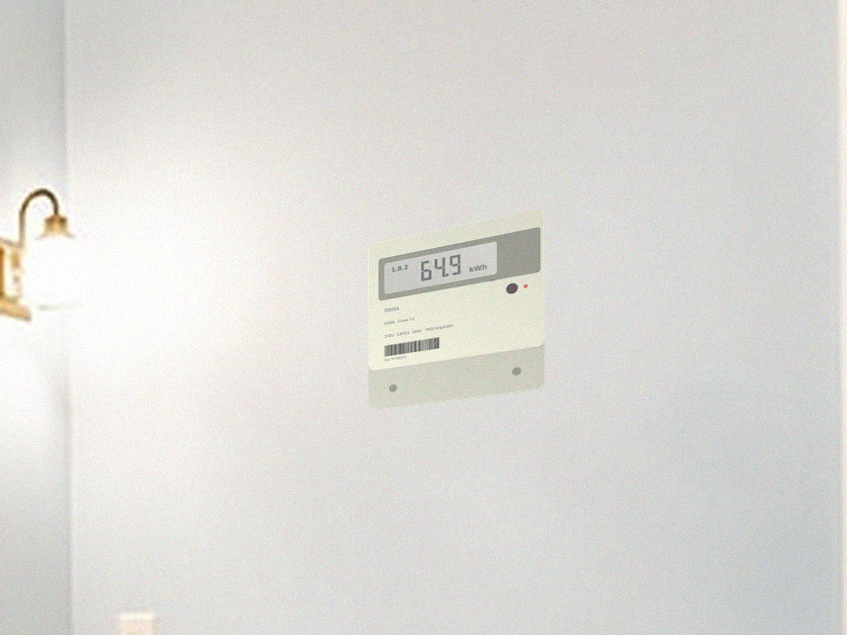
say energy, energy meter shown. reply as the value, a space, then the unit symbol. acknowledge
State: 64.9 kWh
